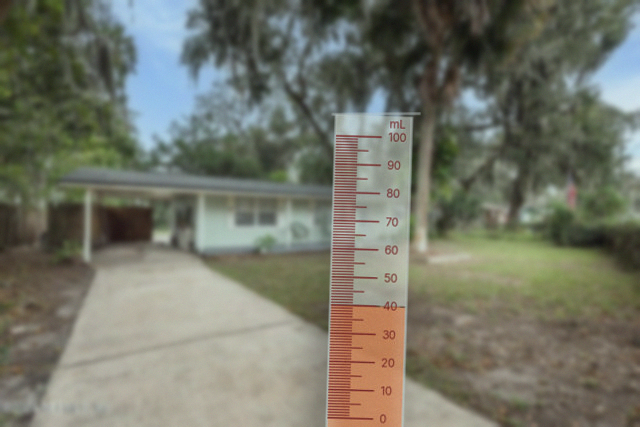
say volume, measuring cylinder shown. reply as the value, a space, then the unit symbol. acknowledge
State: 40 mL
